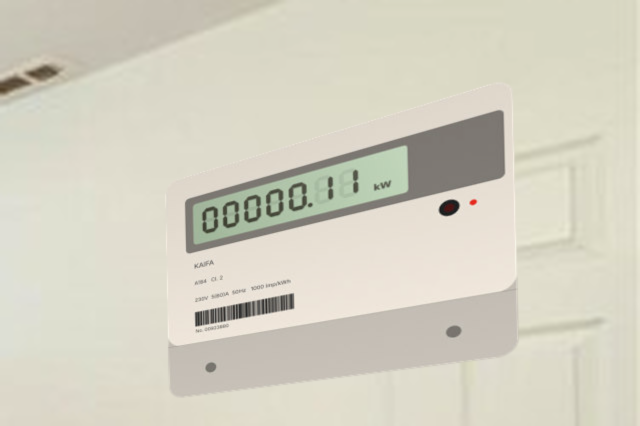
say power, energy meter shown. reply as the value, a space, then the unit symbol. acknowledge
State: 0.11 kW
